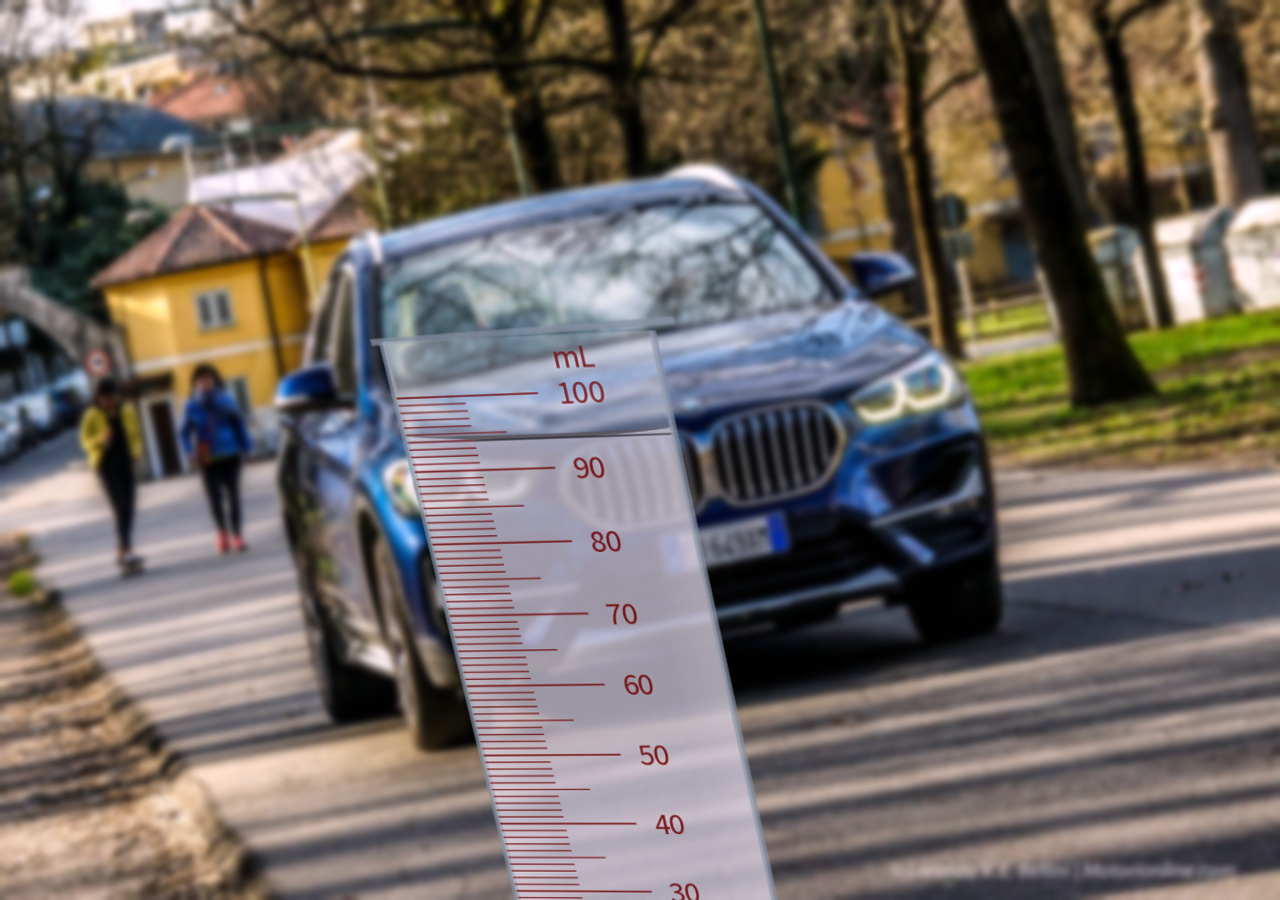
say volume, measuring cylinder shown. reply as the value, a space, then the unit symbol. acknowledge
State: 94 mL
